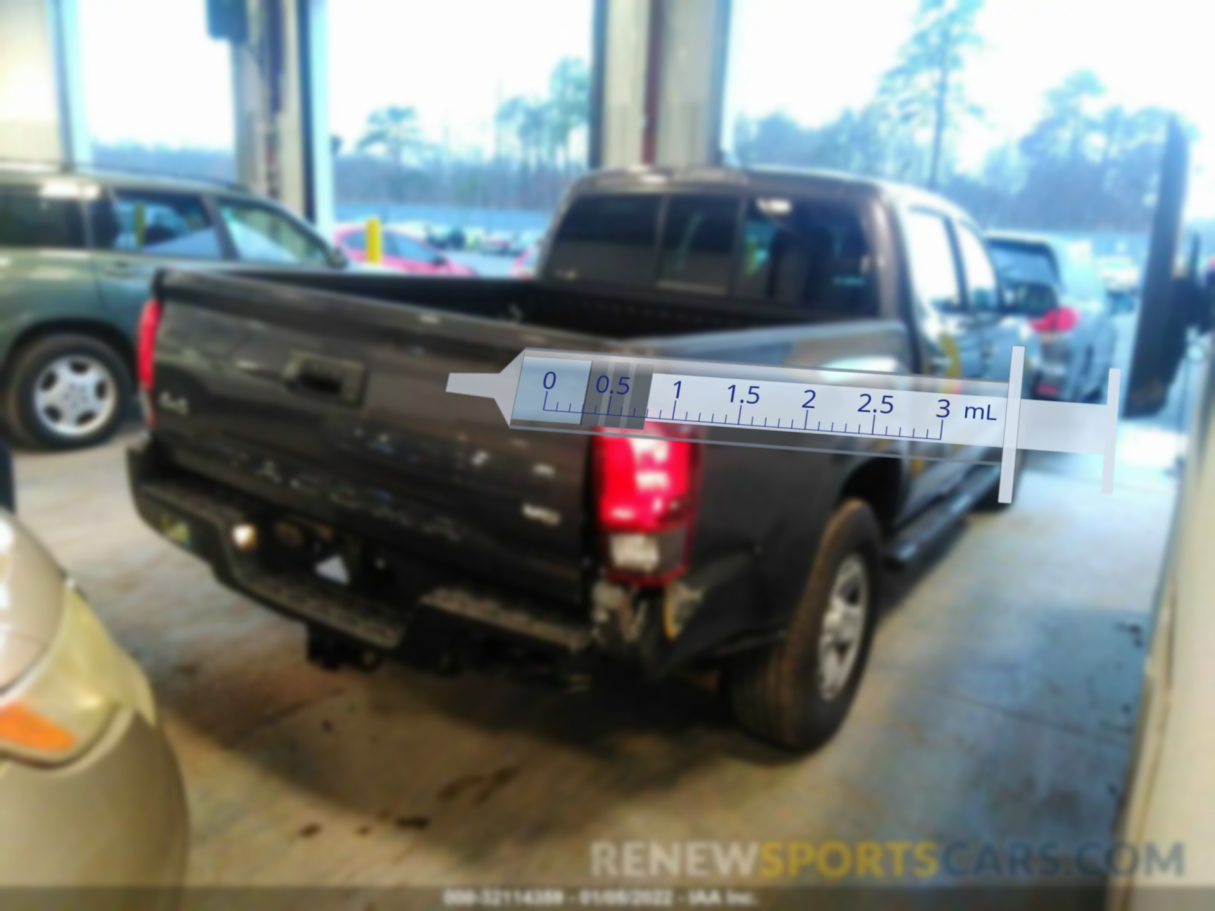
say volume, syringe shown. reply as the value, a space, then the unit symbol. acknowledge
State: 0.3 mL
